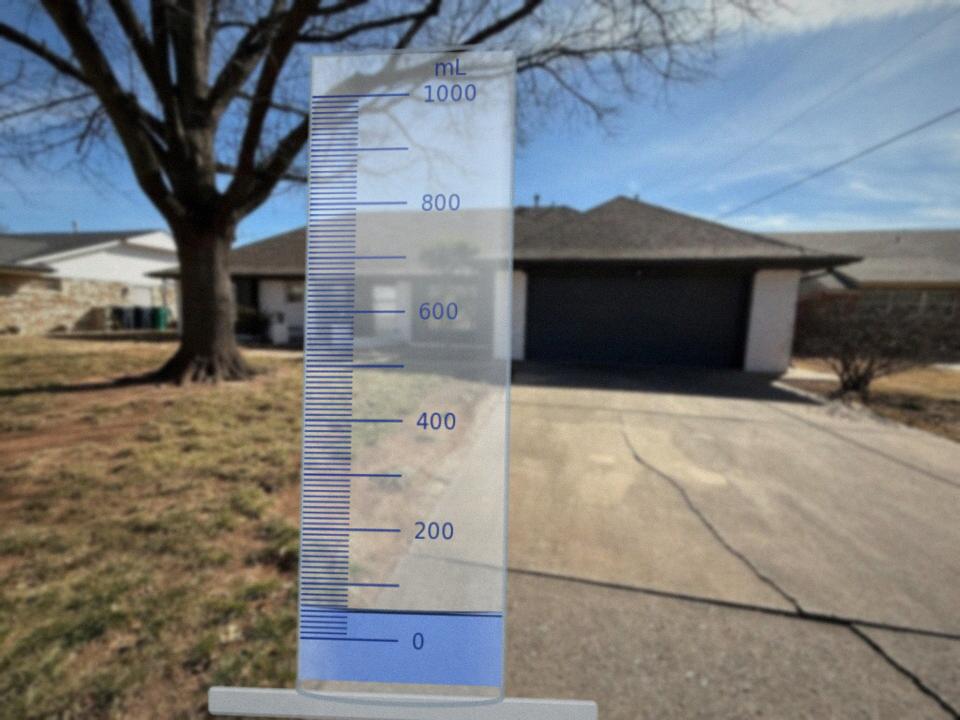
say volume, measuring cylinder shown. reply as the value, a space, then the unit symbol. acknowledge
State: 50 mL
